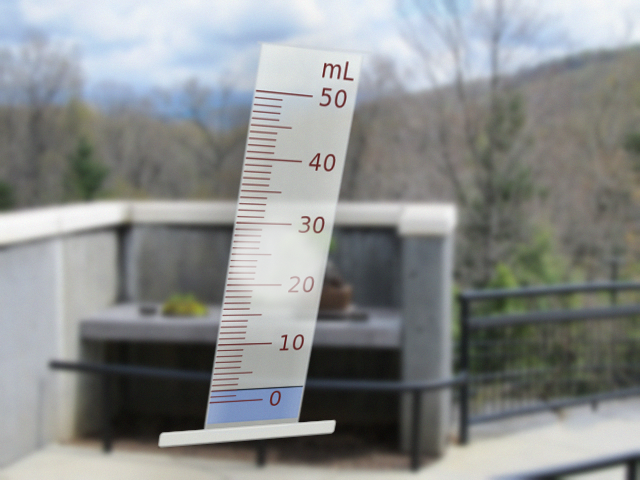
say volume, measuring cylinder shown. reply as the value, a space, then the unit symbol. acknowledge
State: 2 mL
